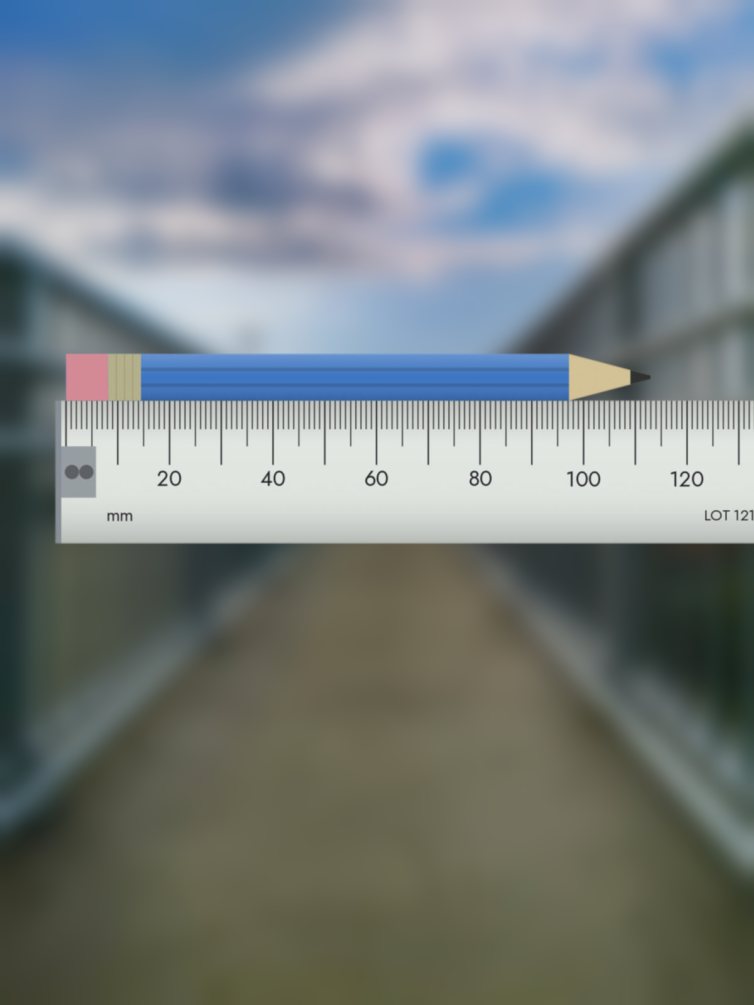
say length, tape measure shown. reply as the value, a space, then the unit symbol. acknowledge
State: 113 mm
